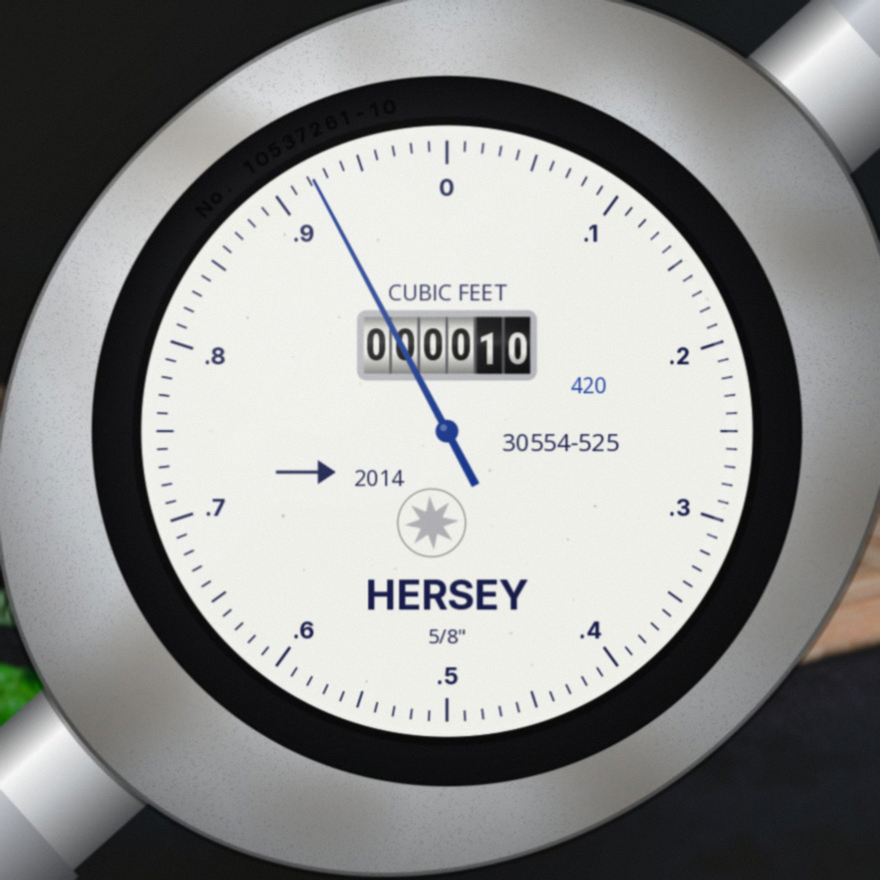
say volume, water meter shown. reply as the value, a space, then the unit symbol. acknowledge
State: 9.92 ft³
